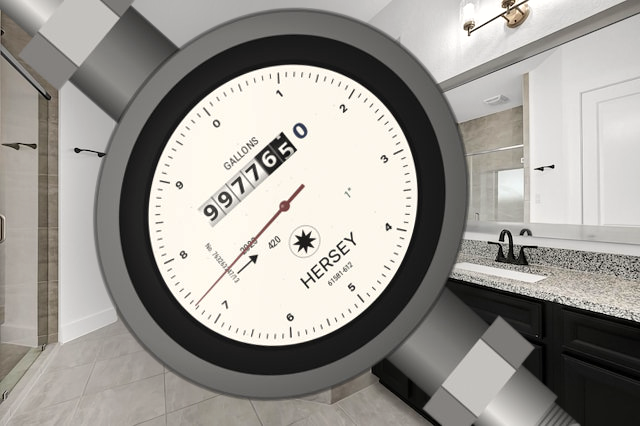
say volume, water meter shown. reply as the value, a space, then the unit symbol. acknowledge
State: 9977647.3 gal
